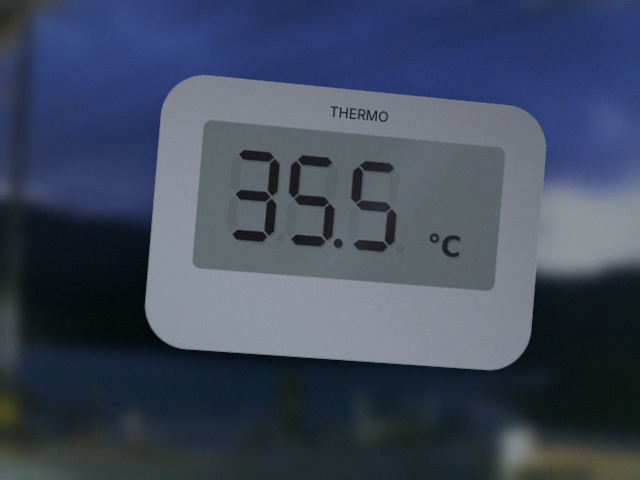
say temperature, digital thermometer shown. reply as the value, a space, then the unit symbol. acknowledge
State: 35.5 °C
